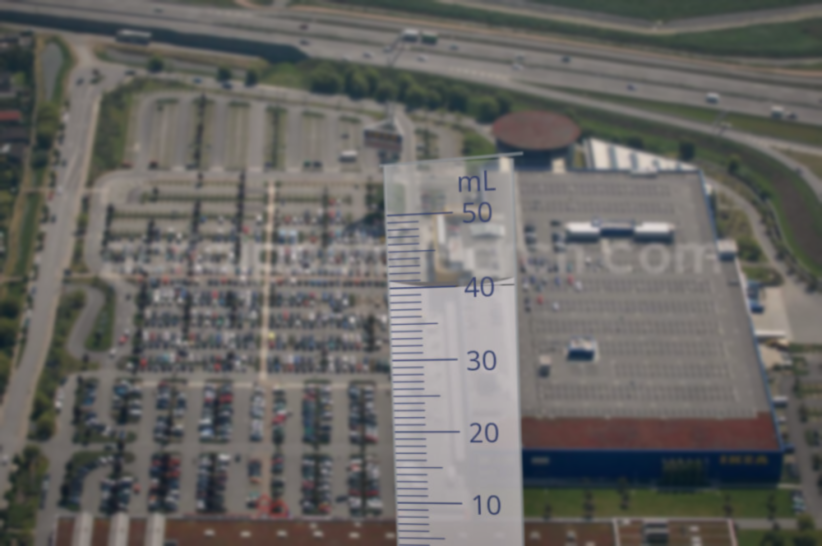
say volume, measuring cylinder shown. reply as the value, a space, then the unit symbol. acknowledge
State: 40 mL
